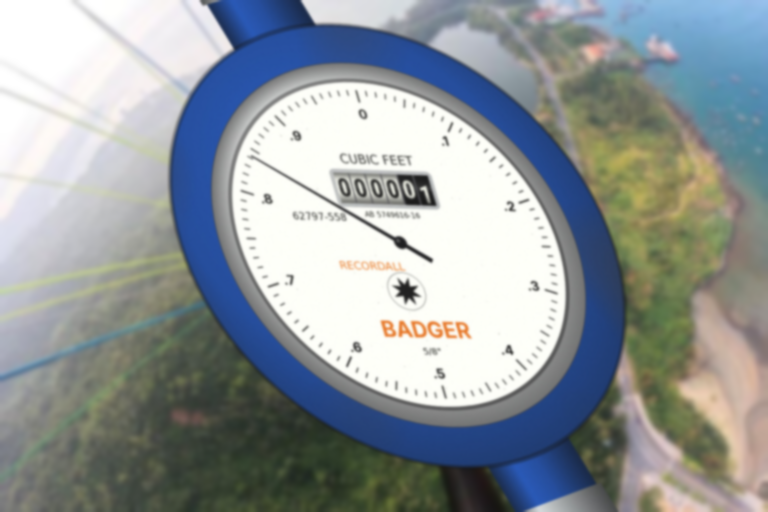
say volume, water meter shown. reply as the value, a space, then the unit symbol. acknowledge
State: 0.84 ft³
